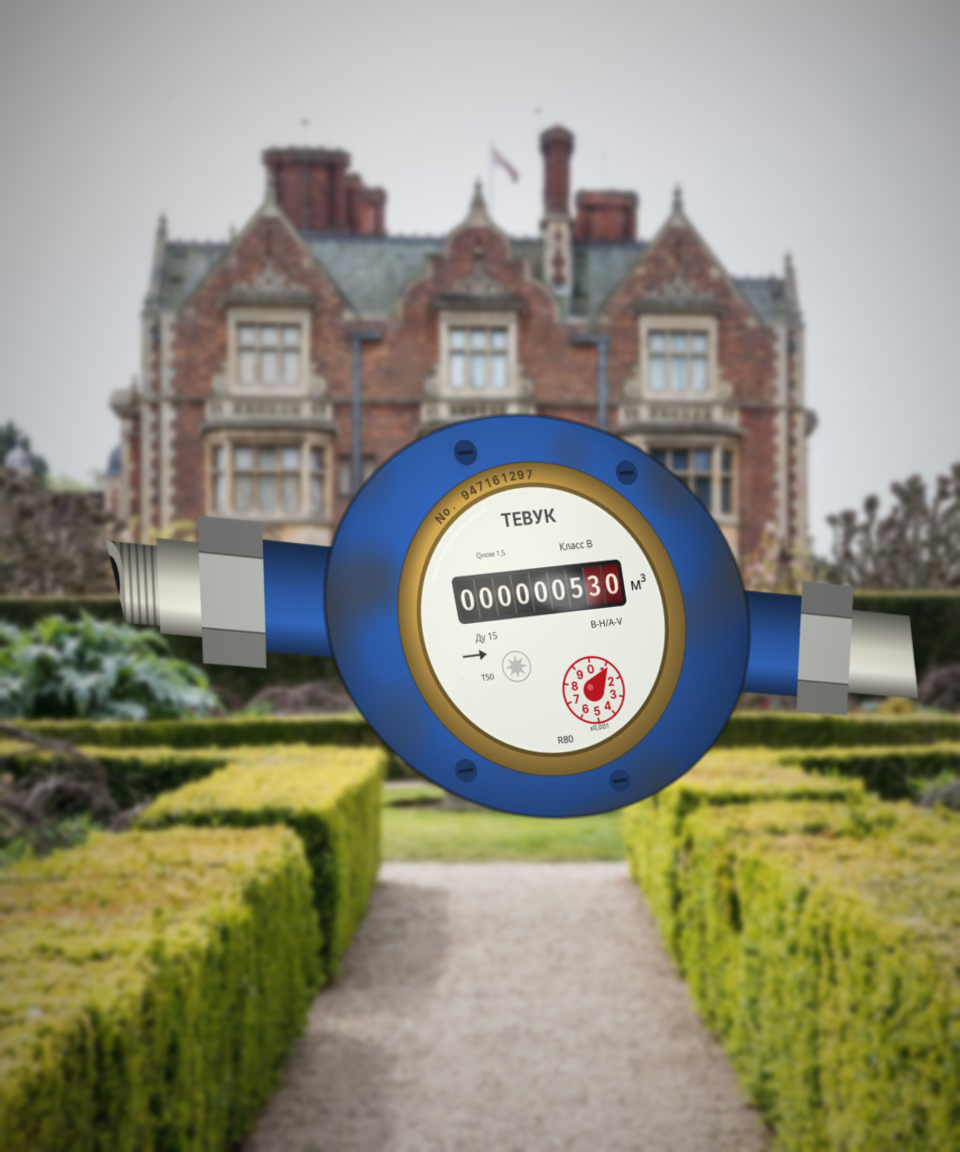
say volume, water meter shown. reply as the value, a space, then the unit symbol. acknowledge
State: 5.301 m³
